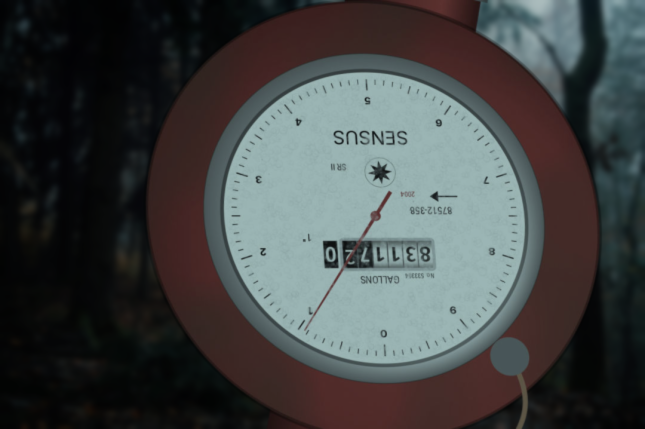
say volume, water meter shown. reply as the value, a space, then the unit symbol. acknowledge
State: 8311720.9 gal
